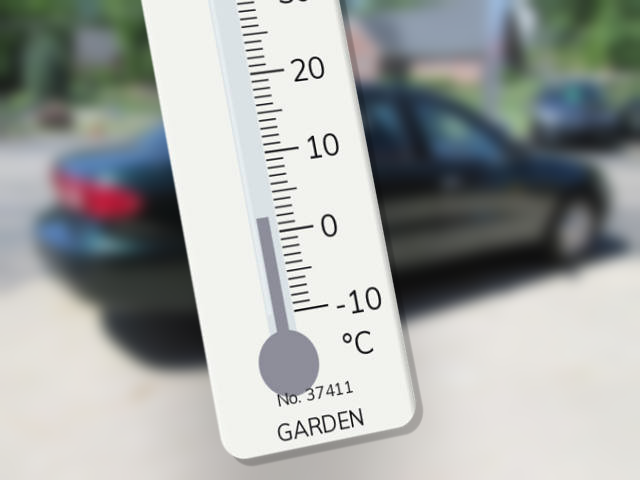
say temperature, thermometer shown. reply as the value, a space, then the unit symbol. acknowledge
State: 2 °C
